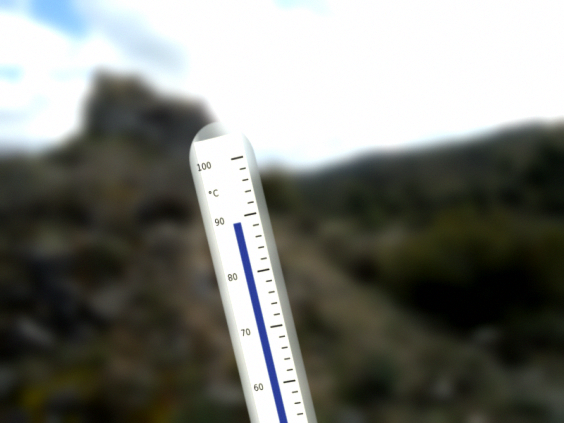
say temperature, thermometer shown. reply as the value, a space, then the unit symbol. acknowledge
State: 89 °C
